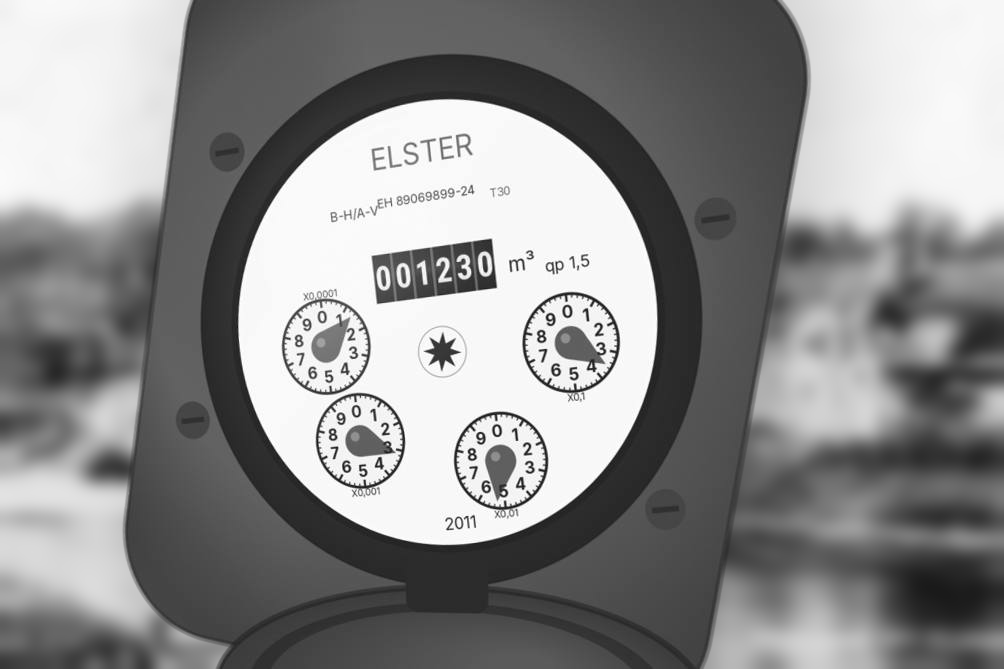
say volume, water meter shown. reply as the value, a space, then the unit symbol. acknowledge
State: 1230.3531 m³
